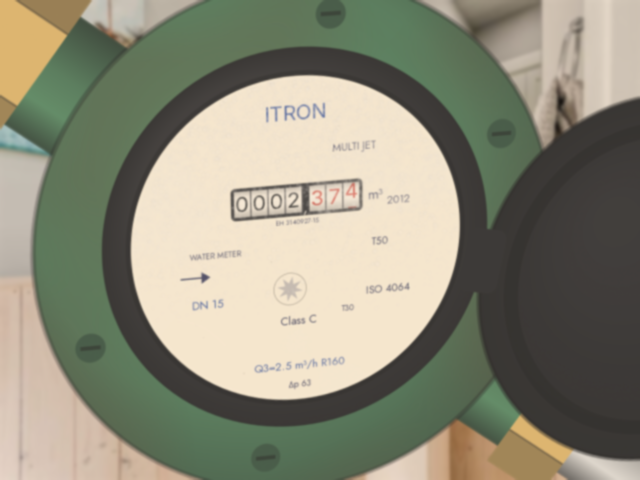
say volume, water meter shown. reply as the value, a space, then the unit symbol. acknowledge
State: 2.374 m³
